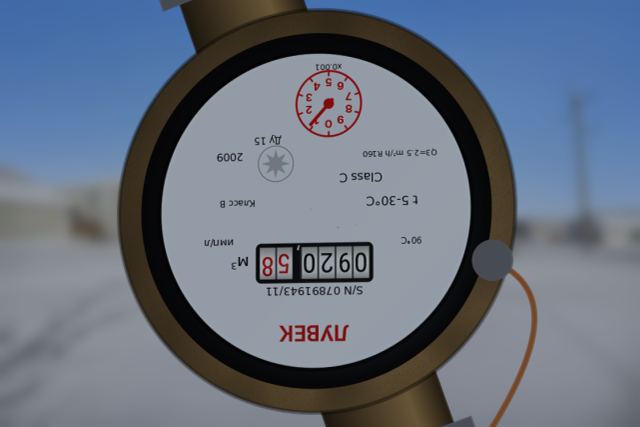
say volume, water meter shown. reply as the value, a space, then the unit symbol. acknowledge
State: 920.581 m³
